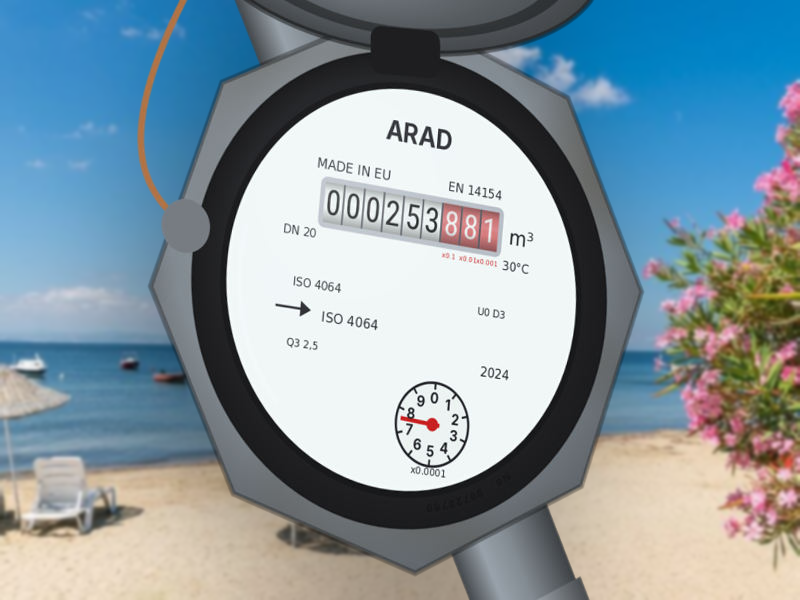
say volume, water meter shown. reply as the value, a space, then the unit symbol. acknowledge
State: 253.8817 m³
